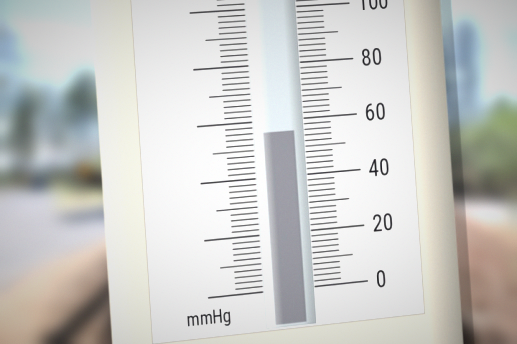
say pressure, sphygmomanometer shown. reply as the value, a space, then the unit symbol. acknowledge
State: 56 mmHg
